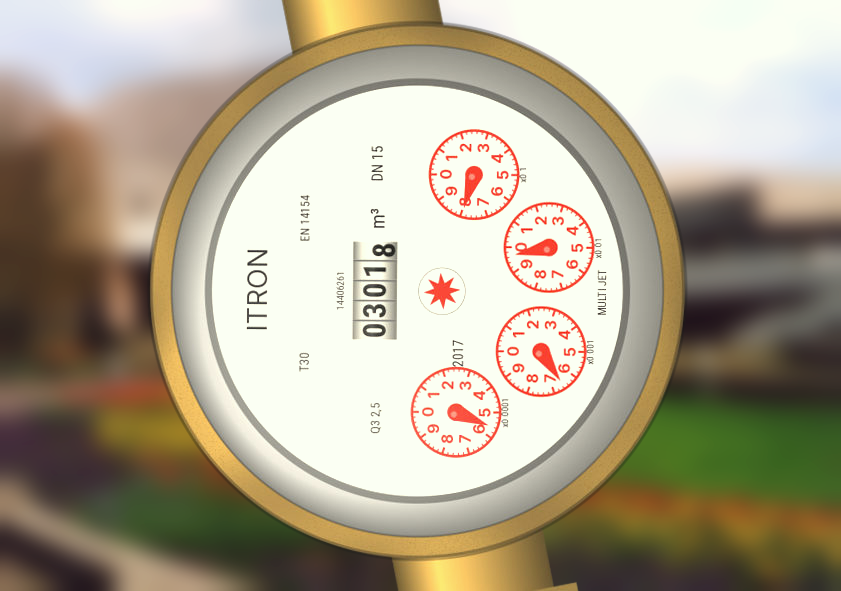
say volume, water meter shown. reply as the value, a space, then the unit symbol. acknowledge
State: 3017.7965 m³
